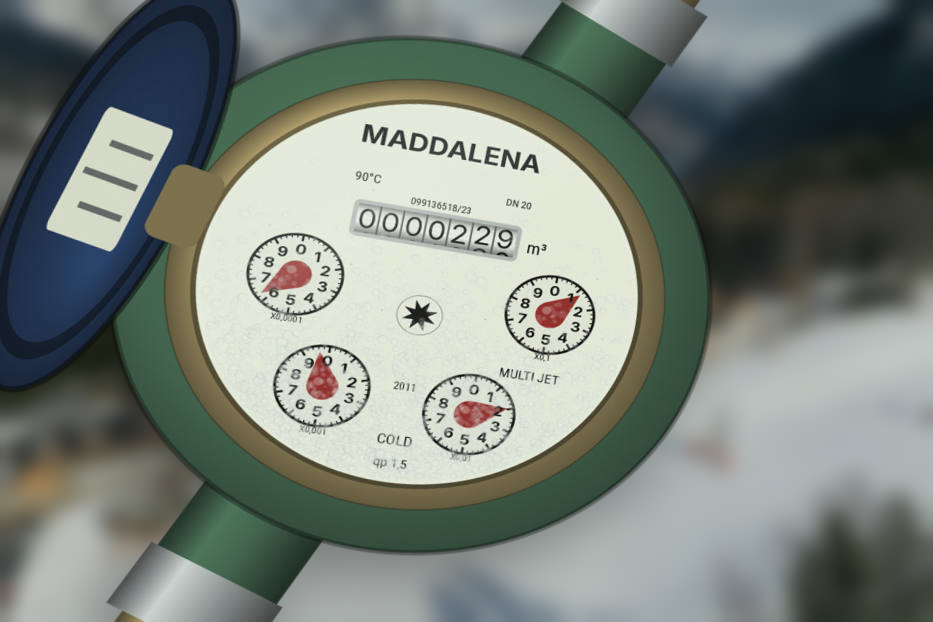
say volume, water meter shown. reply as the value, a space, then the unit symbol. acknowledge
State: 229.1196 m³
